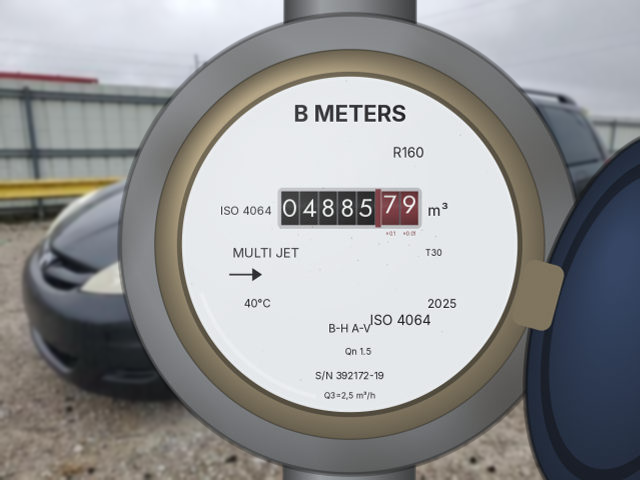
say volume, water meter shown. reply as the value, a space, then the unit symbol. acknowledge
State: 4885.79 m³
